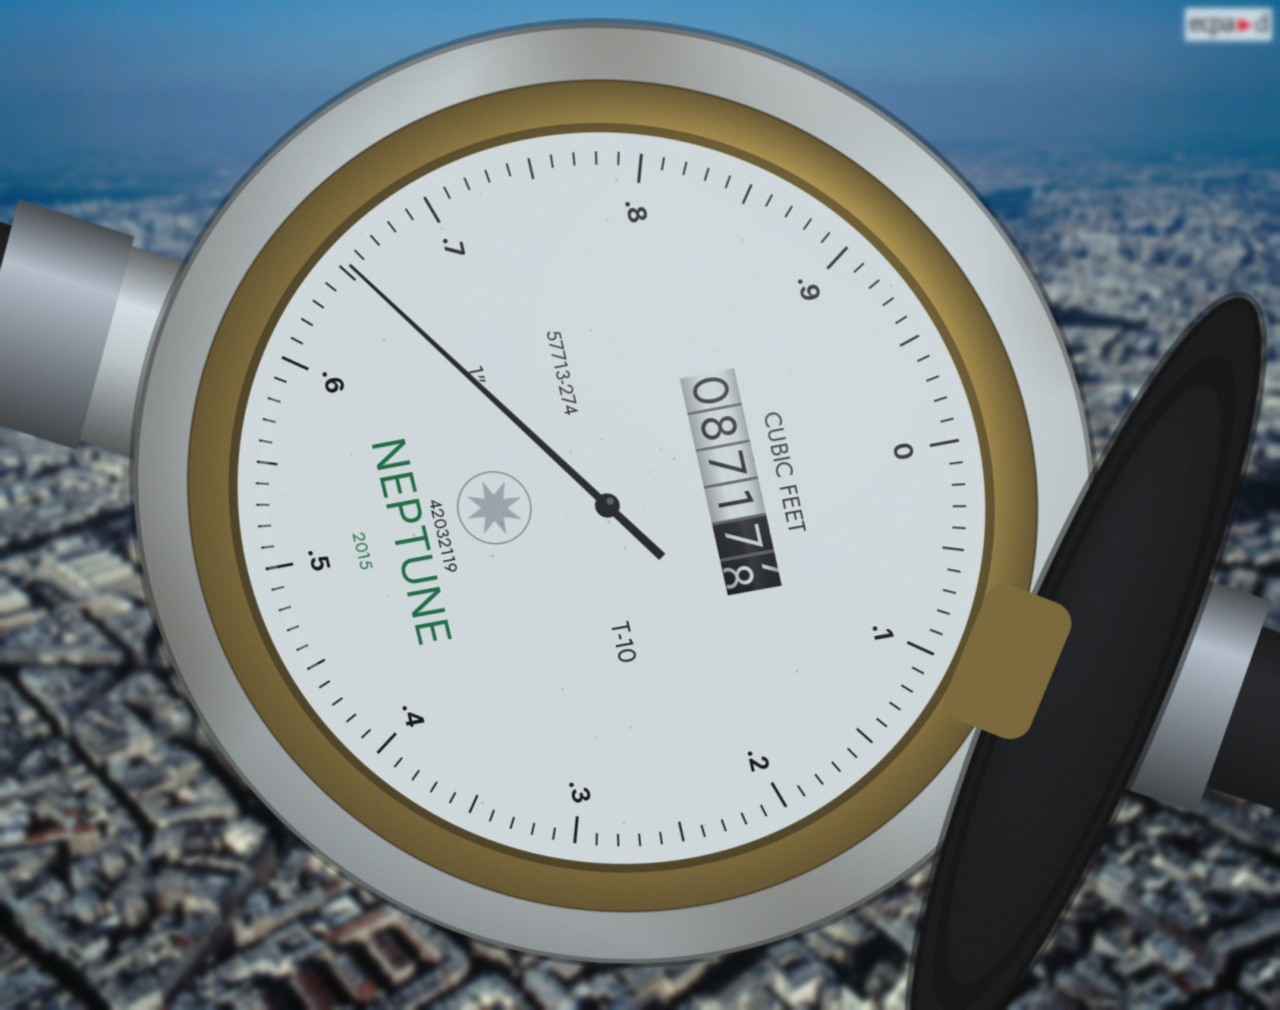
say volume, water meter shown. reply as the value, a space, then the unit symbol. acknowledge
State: 87177.65 ft³
